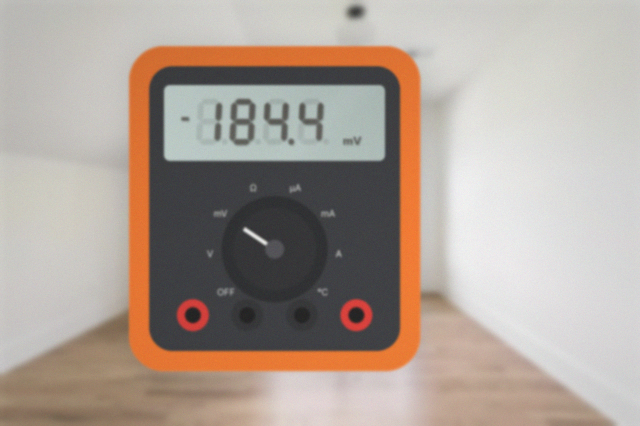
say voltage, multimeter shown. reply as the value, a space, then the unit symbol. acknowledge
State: -184.4 mV
